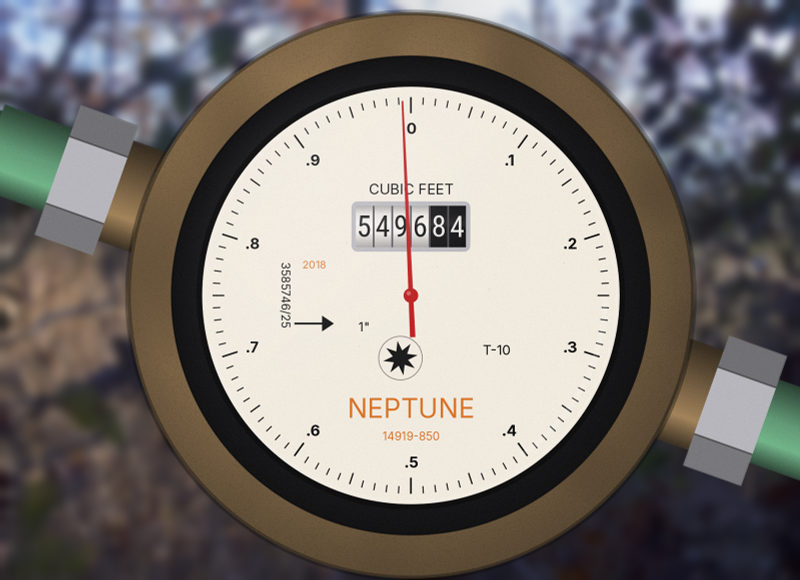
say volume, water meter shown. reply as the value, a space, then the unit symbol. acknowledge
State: 549683.99 ft³
